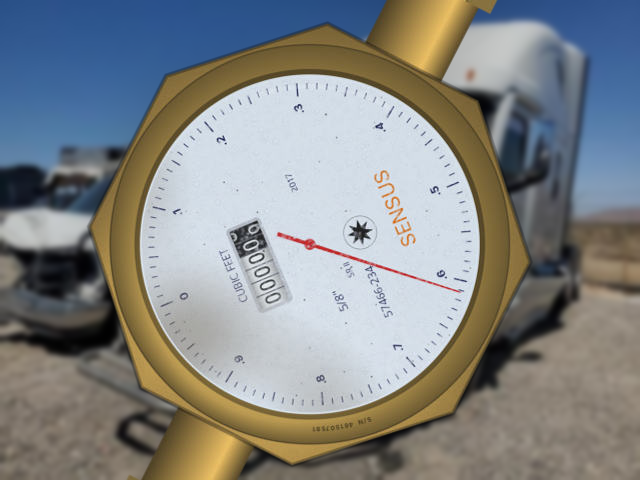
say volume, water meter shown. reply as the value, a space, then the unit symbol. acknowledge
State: 8.61 ft³
